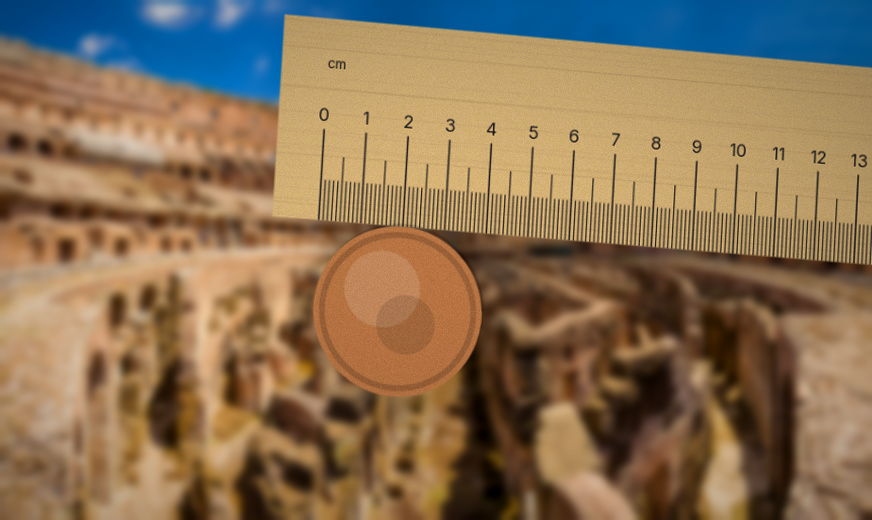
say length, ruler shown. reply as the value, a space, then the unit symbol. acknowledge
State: 4 cm
